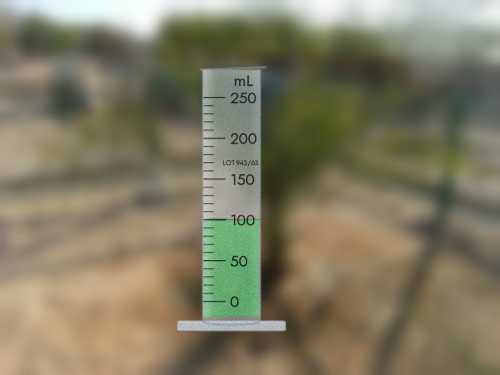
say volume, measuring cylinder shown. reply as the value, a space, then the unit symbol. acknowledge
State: 100 mL
